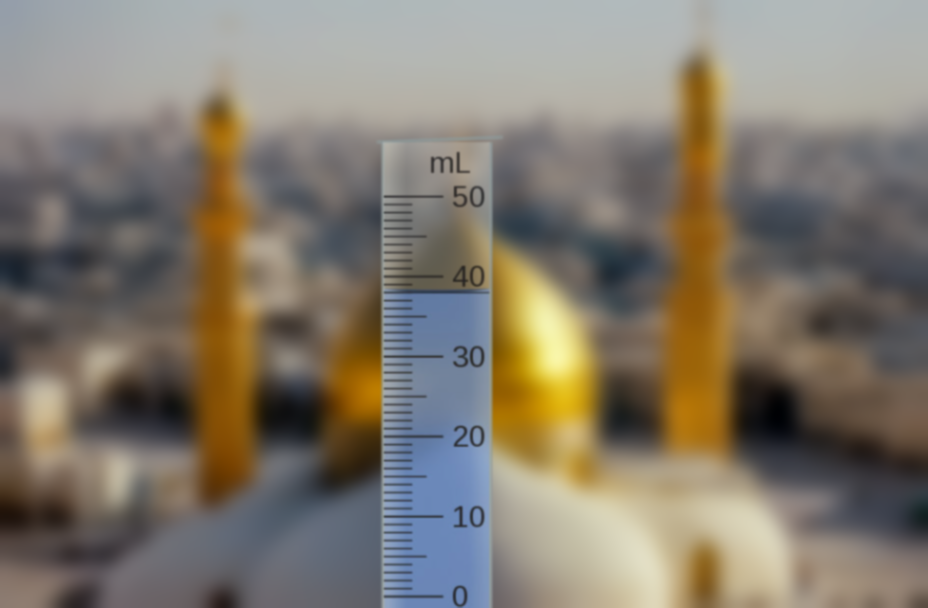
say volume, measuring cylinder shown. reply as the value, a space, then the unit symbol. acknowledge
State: 38 mL
